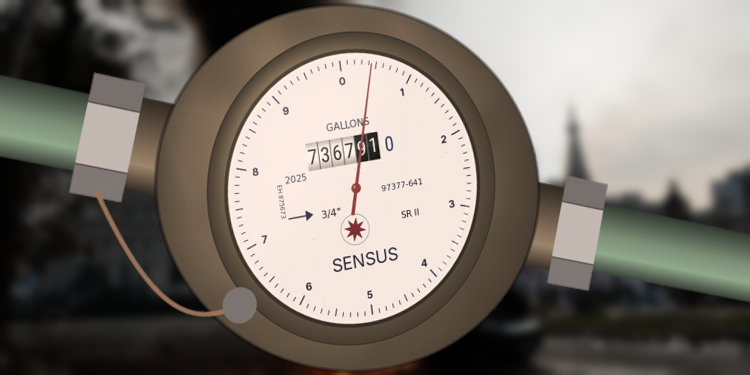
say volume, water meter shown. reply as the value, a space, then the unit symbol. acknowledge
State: 7367910.4 gal
